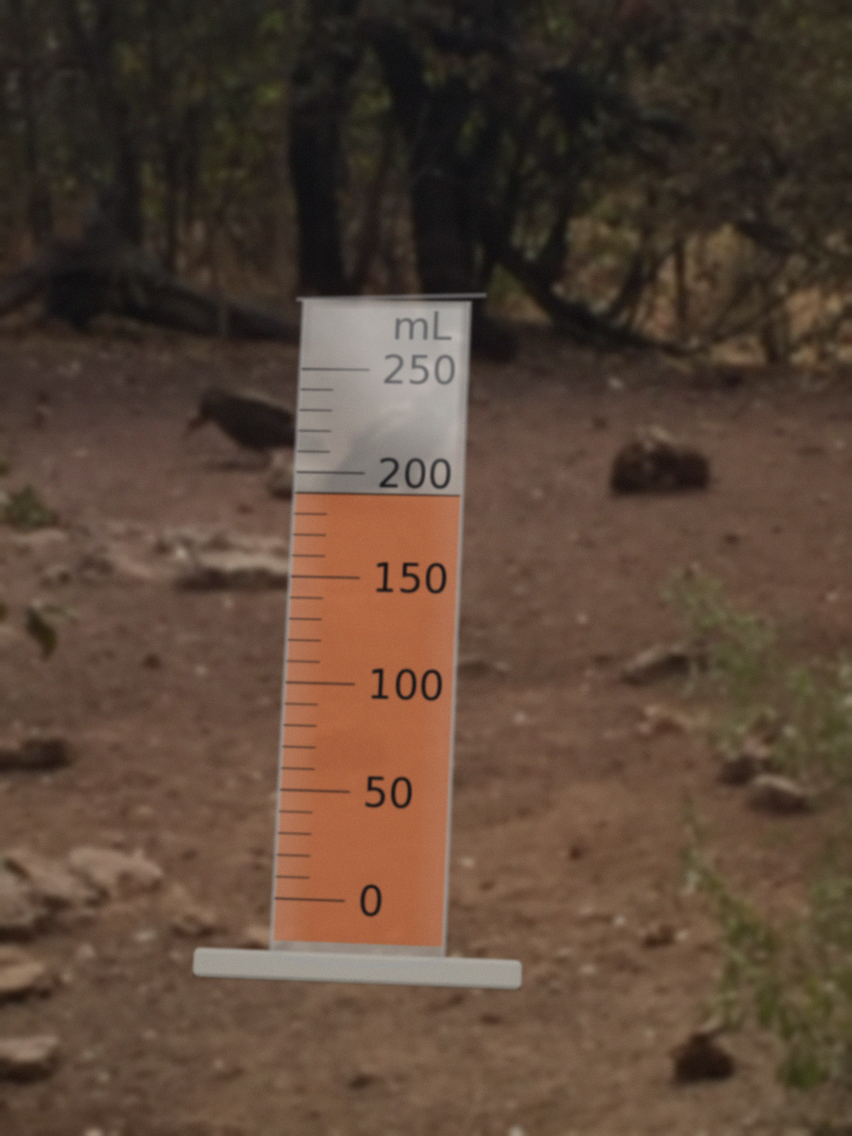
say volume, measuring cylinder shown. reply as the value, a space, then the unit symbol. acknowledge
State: 190 mL
